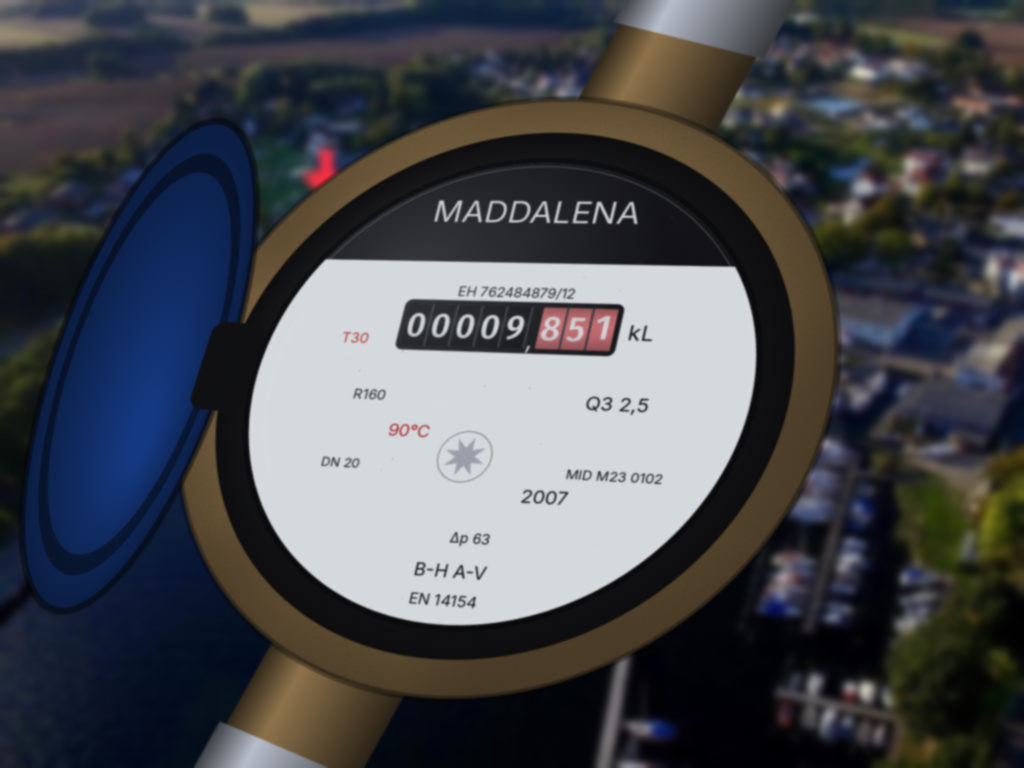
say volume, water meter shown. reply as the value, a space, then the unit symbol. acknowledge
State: 9.851 kL
